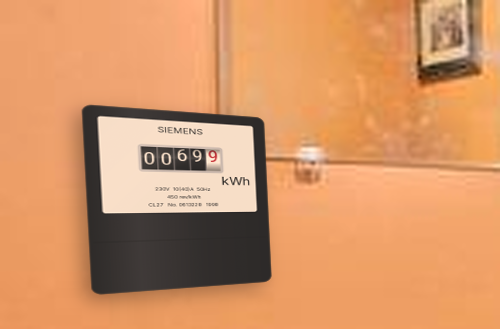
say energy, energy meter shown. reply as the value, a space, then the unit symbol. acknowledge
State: 69.9 kWh
